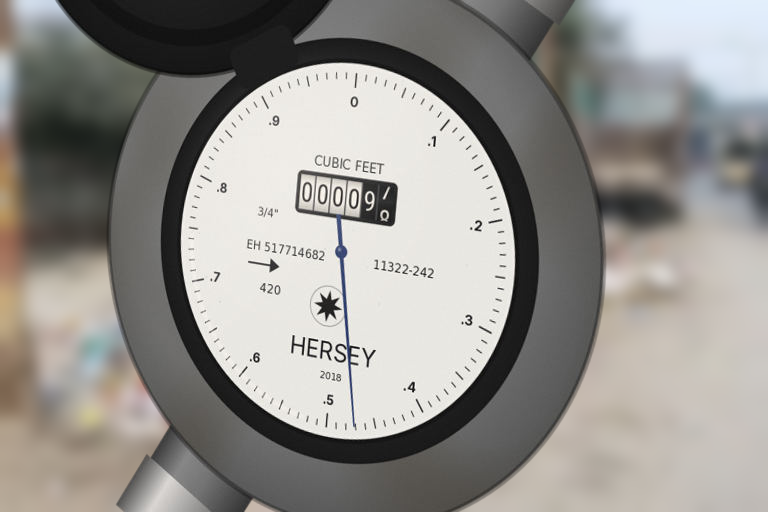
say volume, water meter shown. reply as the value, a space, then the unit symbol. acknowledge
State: 97.47 ft³
